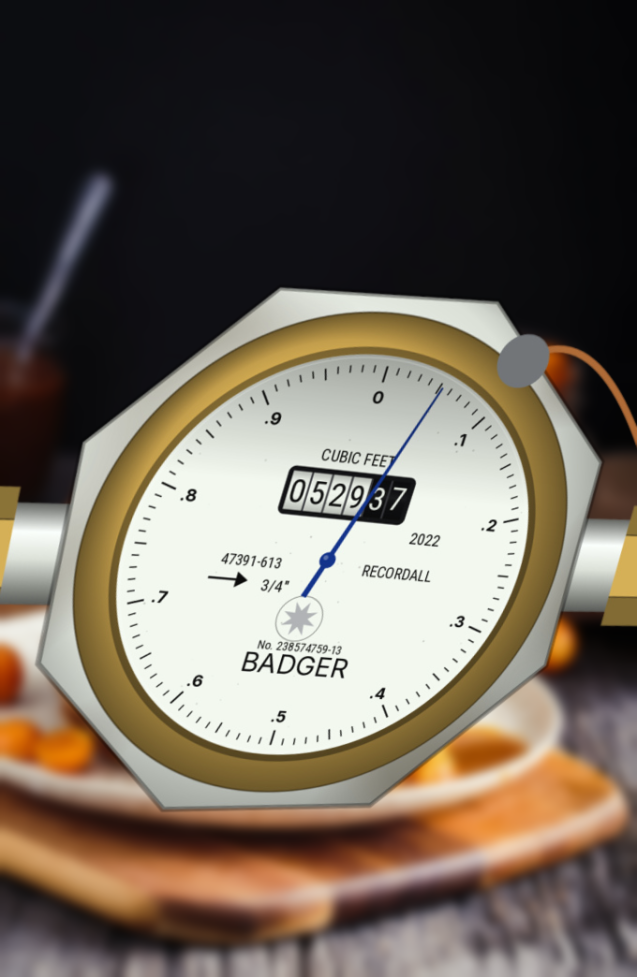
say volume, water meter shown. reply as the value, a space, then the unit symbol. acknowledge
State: 52937.05 ft³
